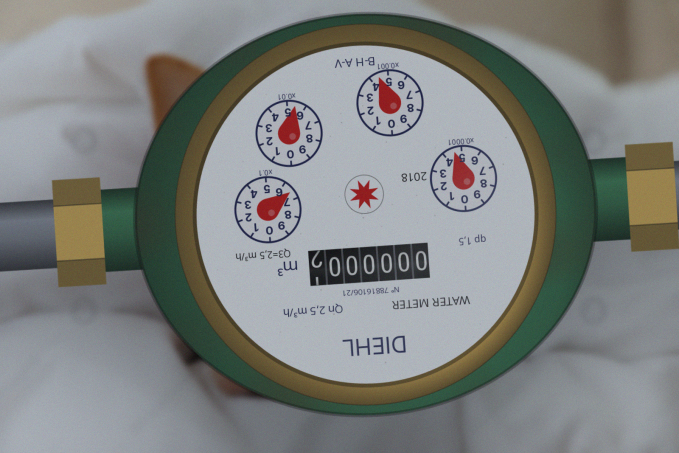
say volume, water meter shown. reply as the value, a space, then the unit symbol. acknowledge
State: 1.6544 m³
